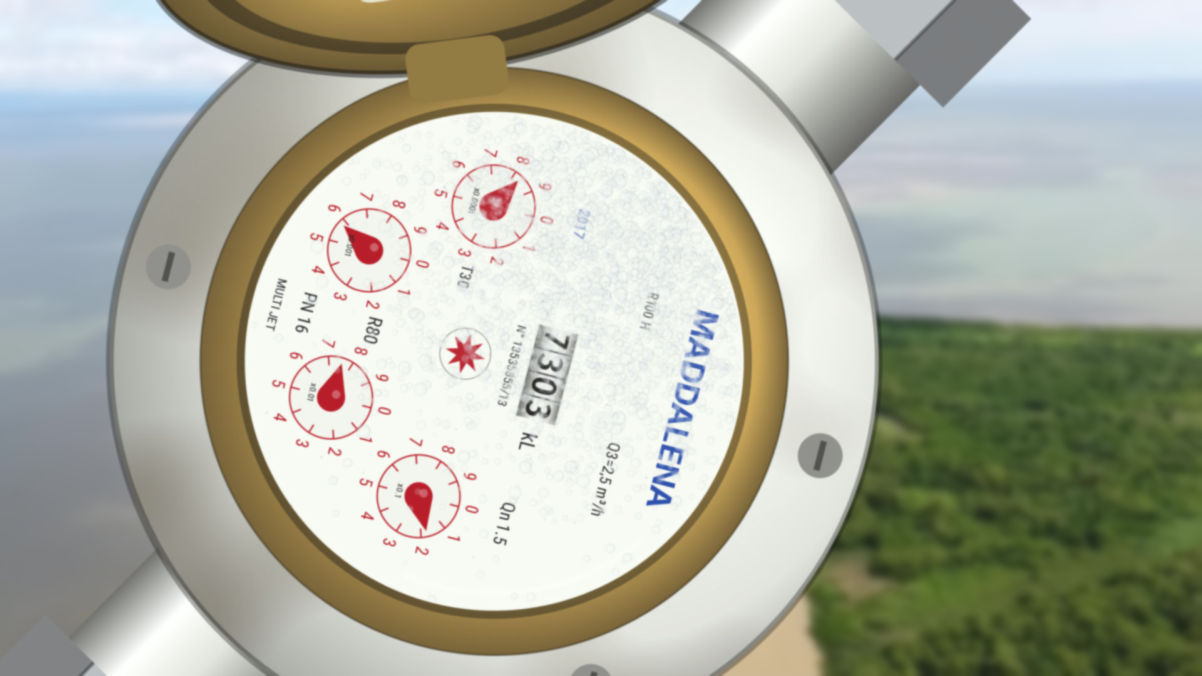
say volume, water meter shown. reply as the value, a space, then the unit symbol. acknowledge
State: 7303.1758 kL
